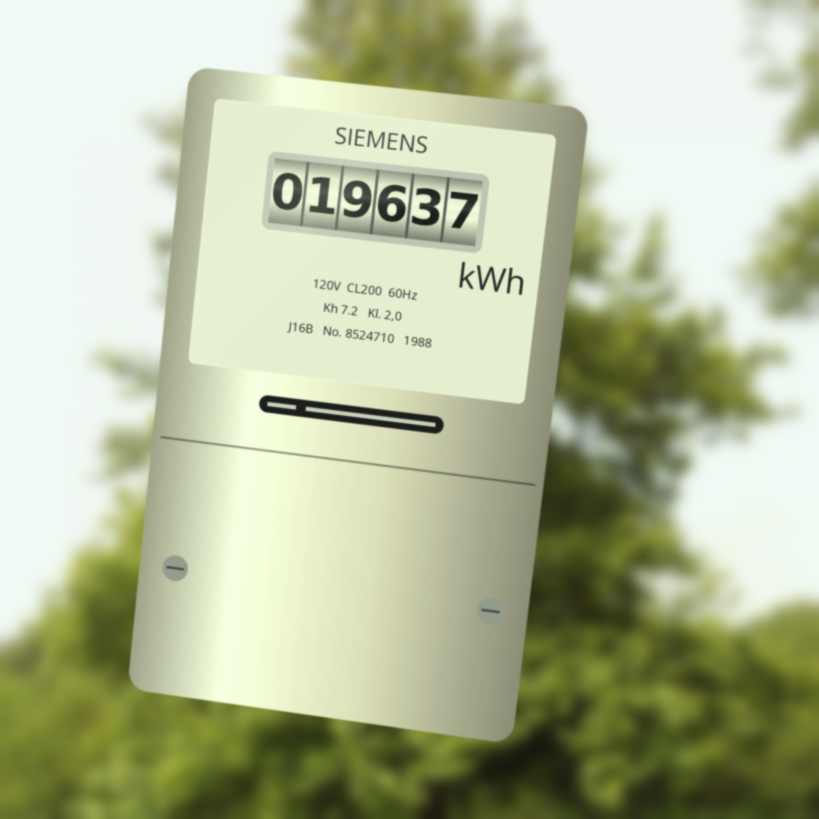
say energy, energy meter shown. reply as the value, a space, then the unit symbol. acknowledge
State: 19637 kWh
